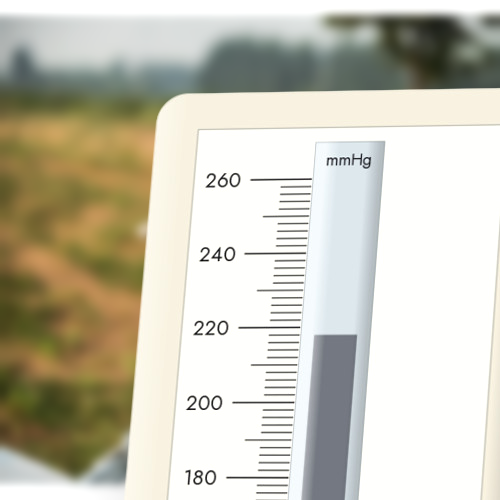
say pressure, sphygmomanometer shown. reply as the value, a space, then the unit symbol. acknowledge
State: 218 mmHg
